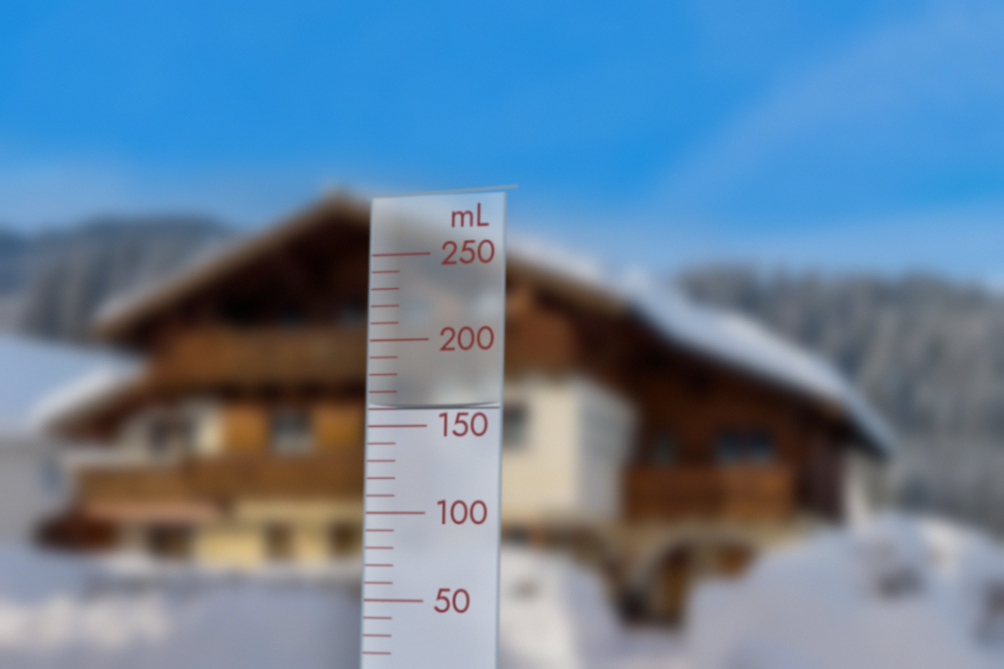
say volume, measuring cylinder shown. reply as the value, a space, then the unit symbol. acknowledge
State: 160 mL
